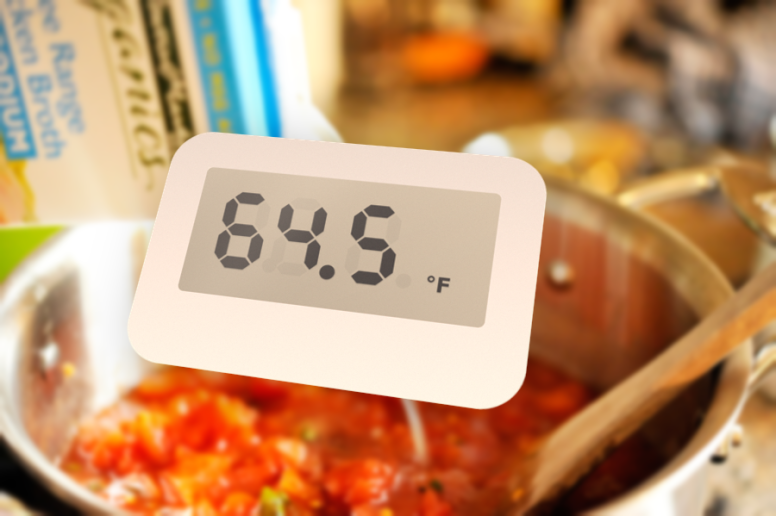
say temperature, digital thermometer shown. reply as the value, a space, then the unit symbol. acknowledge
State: 64.5 °F
